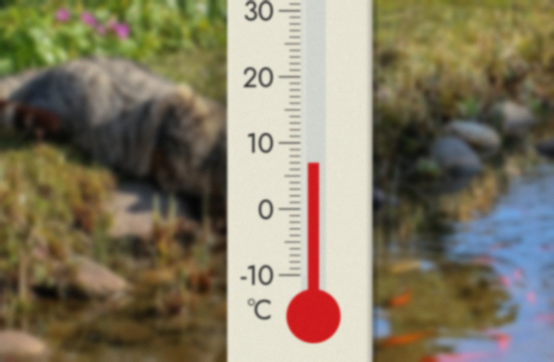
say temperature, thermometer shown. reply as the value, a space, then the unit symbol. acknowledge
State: 7 °C
